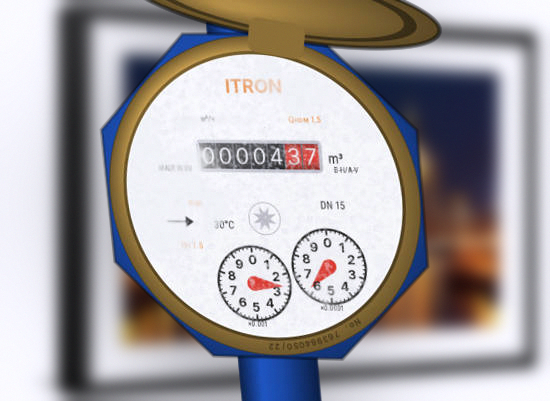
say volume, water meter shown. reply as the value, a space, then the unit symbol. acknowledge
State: 4.3726 m³
